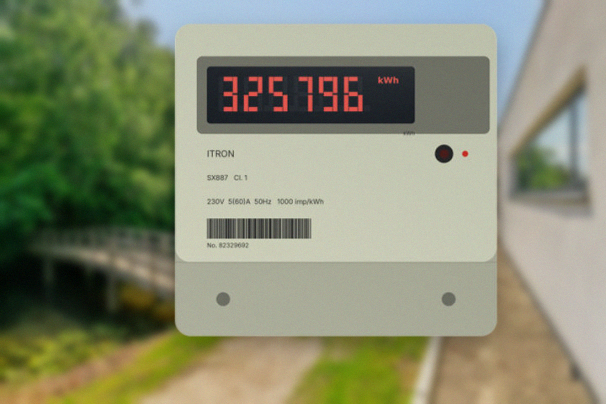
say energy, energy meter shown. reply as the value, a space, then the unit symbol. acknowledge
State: 325796 kWh
